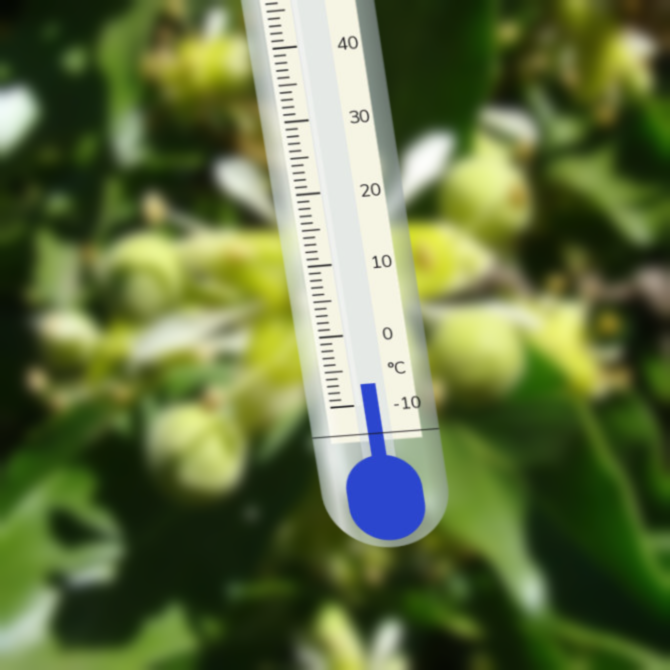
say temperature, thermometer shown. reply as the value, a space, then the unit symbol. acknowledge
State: -7 °C
